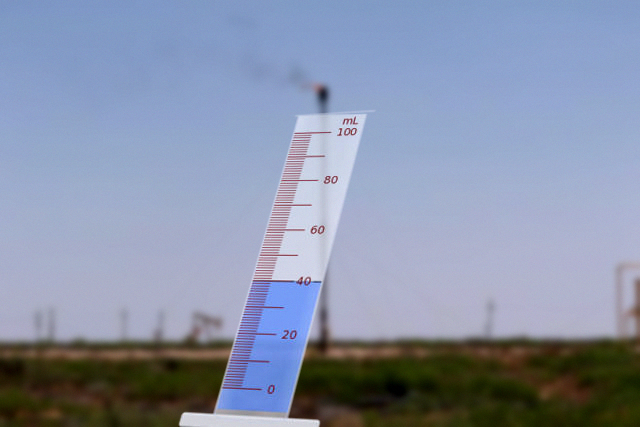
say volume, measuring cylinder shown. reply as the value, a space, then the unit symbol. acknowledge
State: 40 mL
